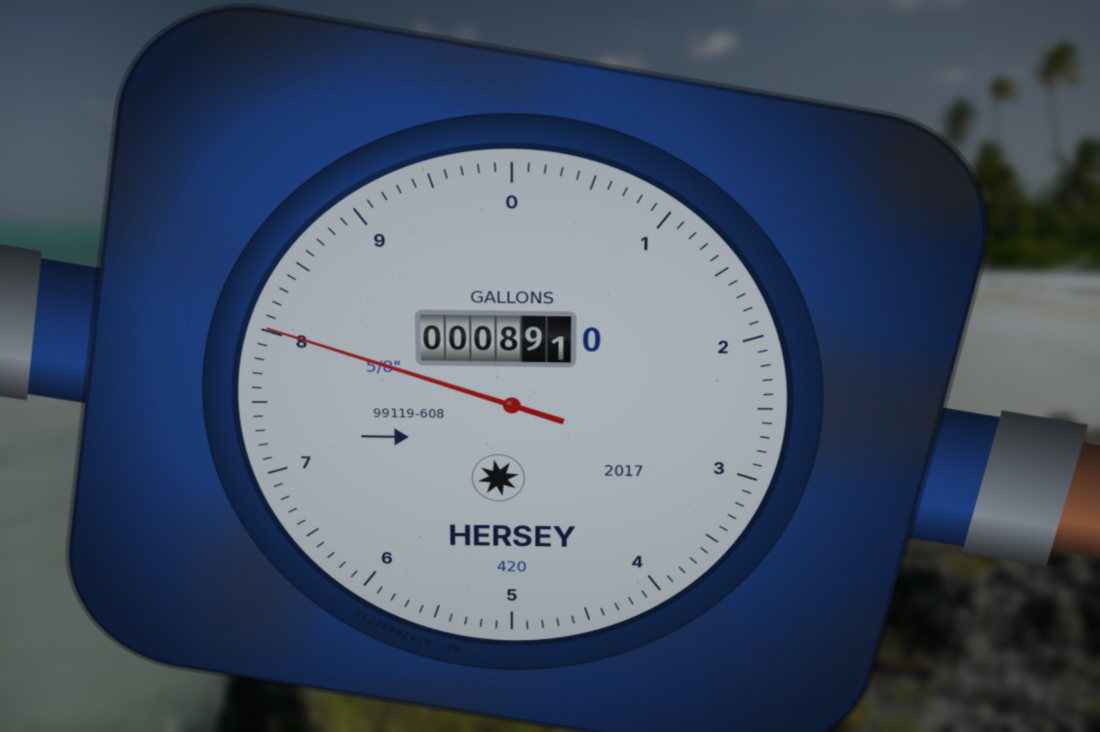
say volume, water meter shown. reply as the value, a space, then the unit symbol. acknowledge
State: 8908.0 gal
